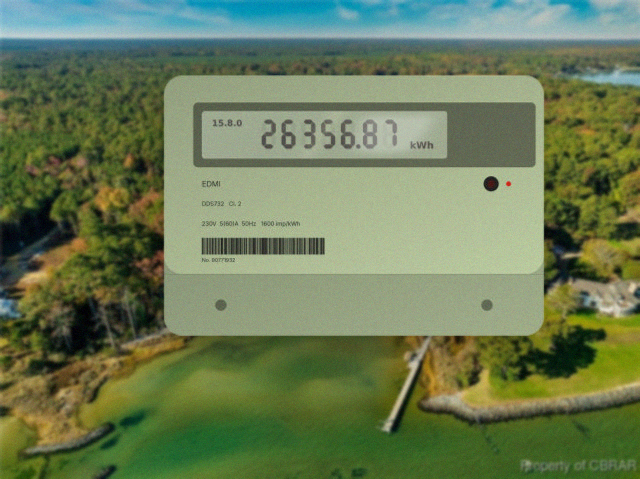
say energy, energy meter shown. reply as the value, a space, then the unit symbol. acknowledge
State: 26356.87 kWh
